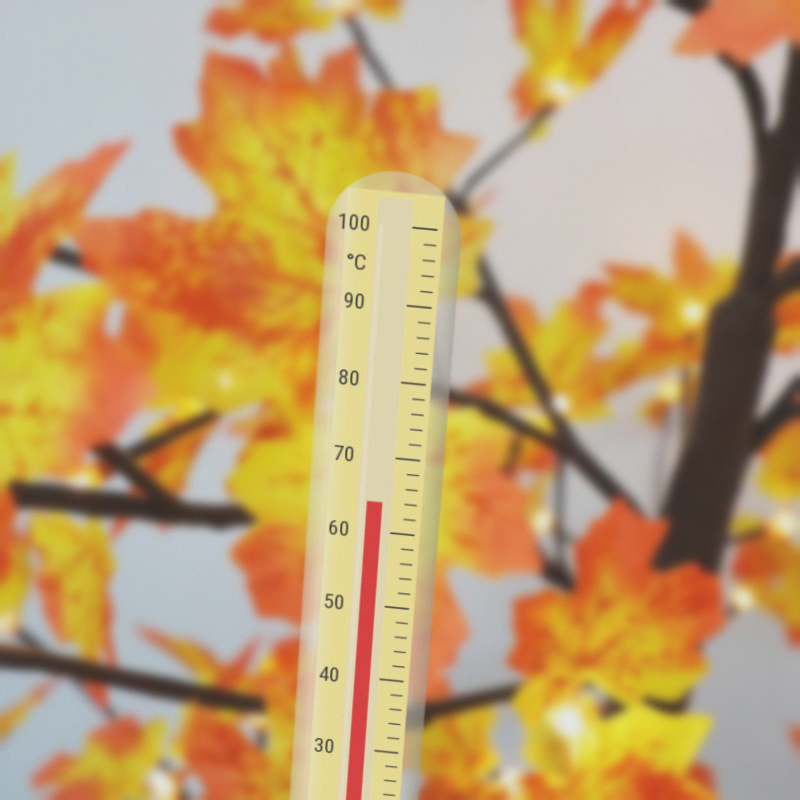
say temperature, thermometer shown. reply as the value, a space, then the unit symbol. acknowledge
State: 64 °C
